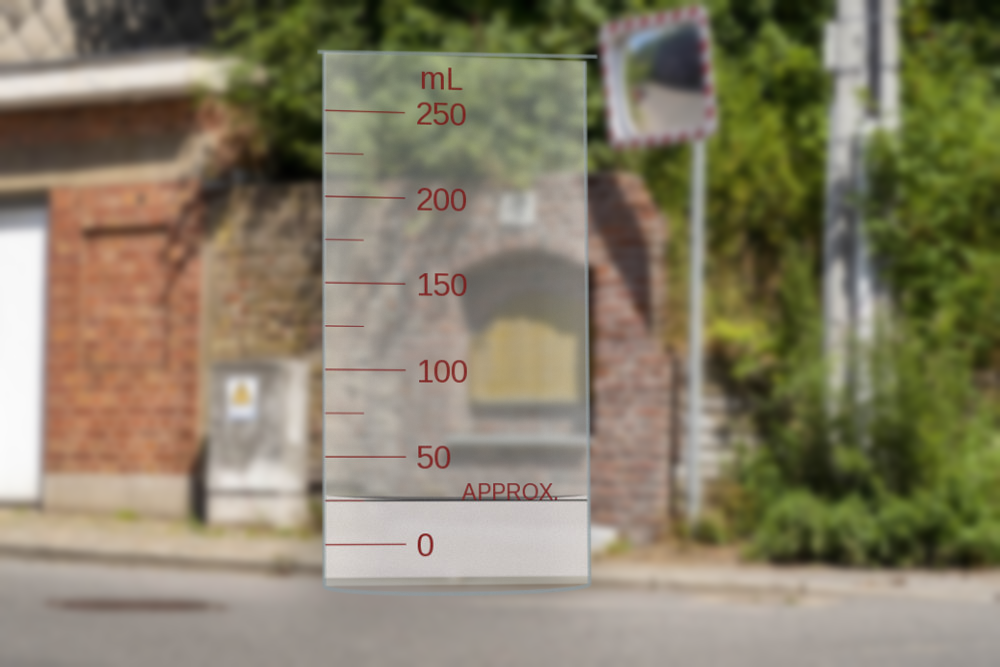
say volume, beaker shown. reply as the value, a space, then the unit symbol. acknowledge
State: 25 mL
